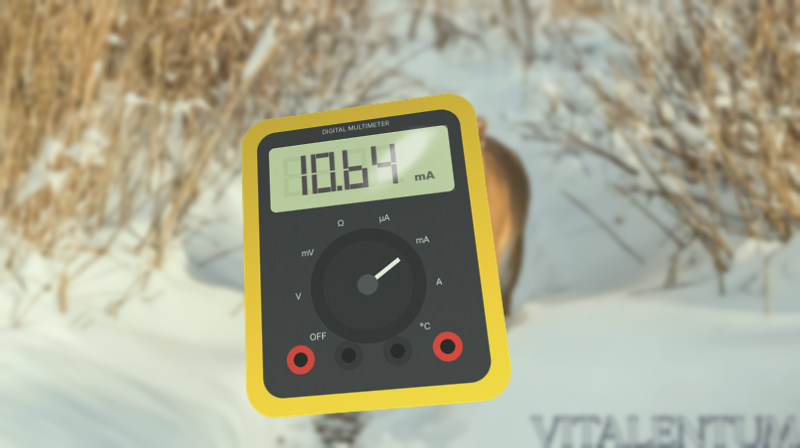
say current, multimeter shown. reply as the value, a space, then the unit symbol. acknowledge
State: 10.64 mA
